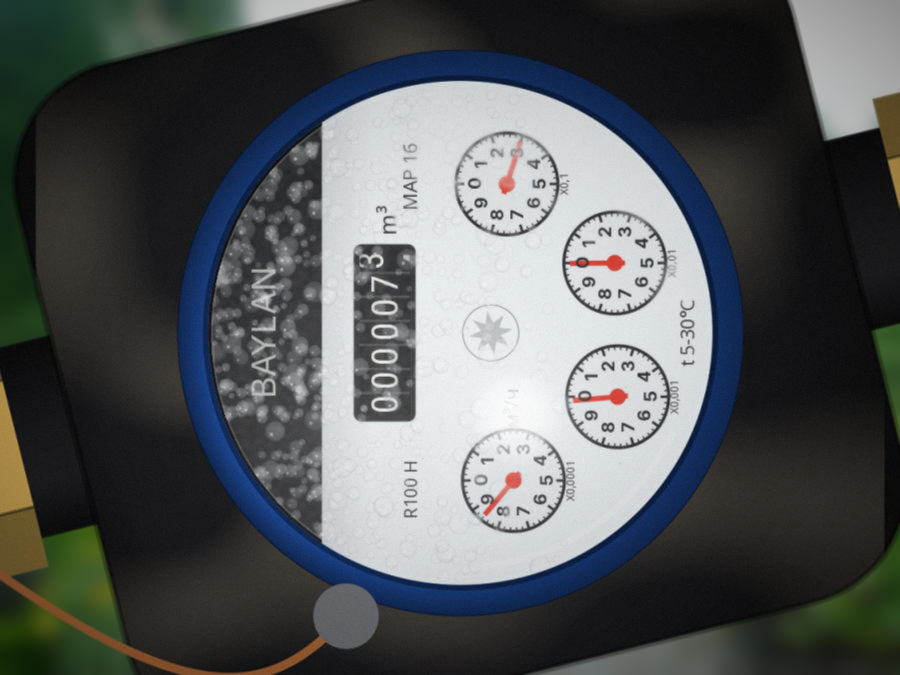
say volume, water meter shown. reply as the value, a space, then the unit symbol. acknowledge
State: 73.2998 m³
